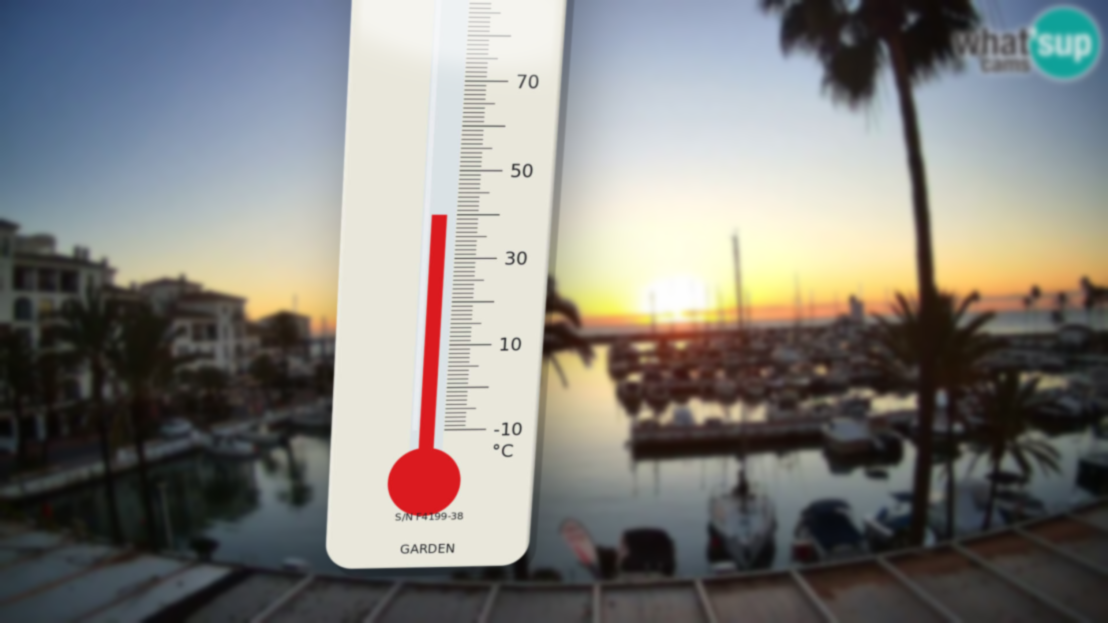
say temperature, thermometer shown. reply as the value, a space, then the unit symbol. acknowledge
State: 40 °C
